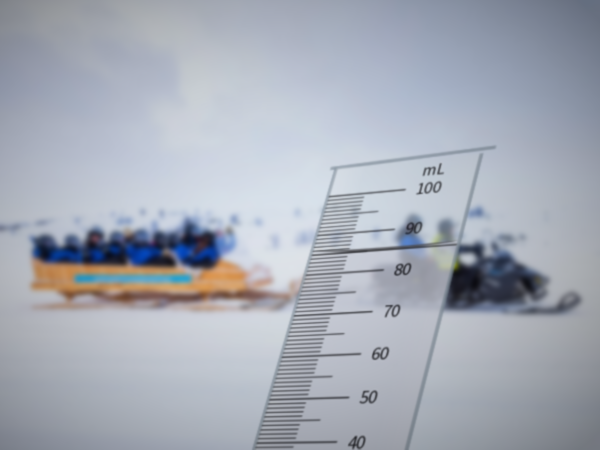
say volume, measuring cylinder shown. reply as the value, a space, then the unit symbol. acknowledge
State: 85 mL
